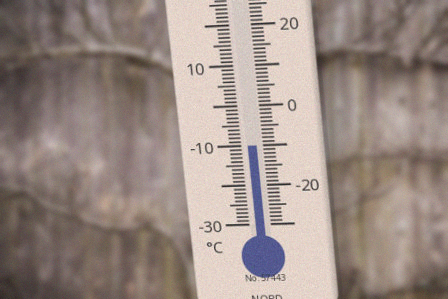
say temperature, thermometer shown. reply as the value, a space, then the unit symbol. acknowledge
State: -10 °C
